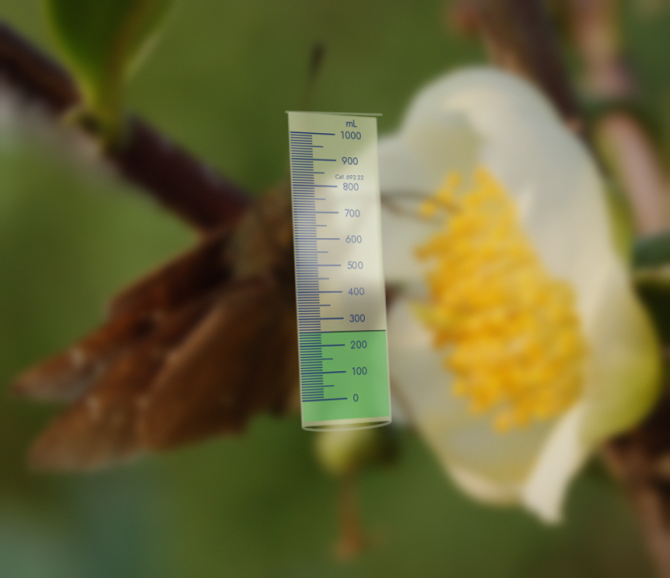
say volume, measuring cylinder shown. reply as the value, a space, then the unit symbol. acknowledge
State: 250 mL
